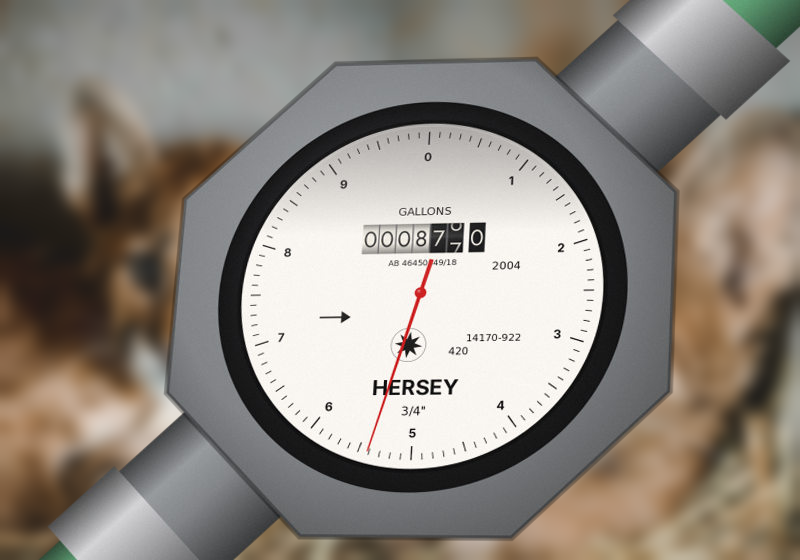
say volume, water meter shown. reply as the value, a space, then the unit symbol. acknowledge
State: 8765.4 gal
